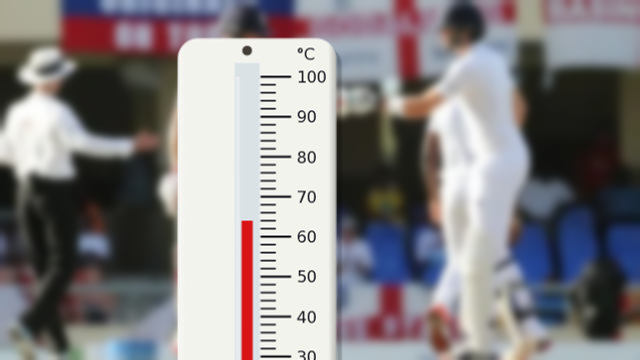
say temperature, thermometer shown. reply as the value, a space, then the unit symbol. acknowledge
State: 64 °C
